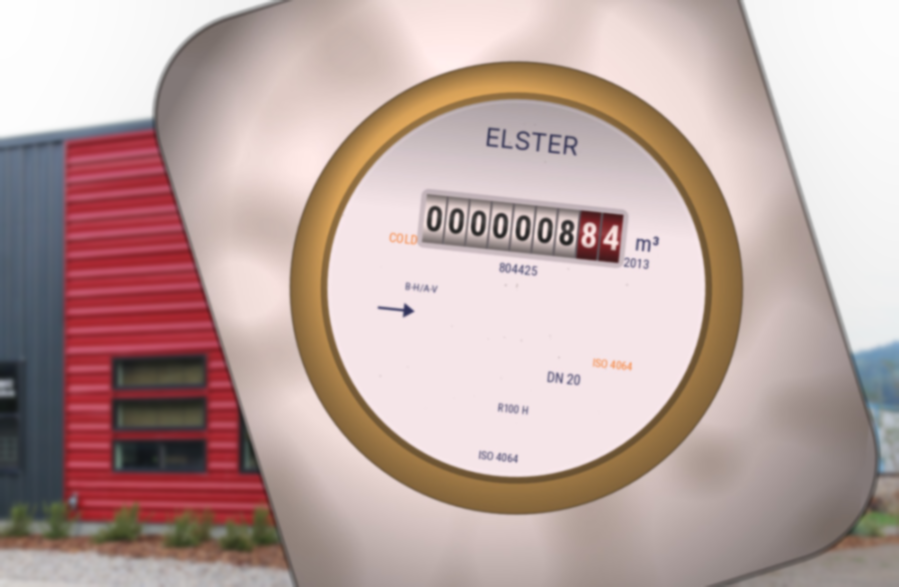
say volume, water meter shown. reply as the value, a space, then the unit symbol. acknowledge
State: 8.84 m³
